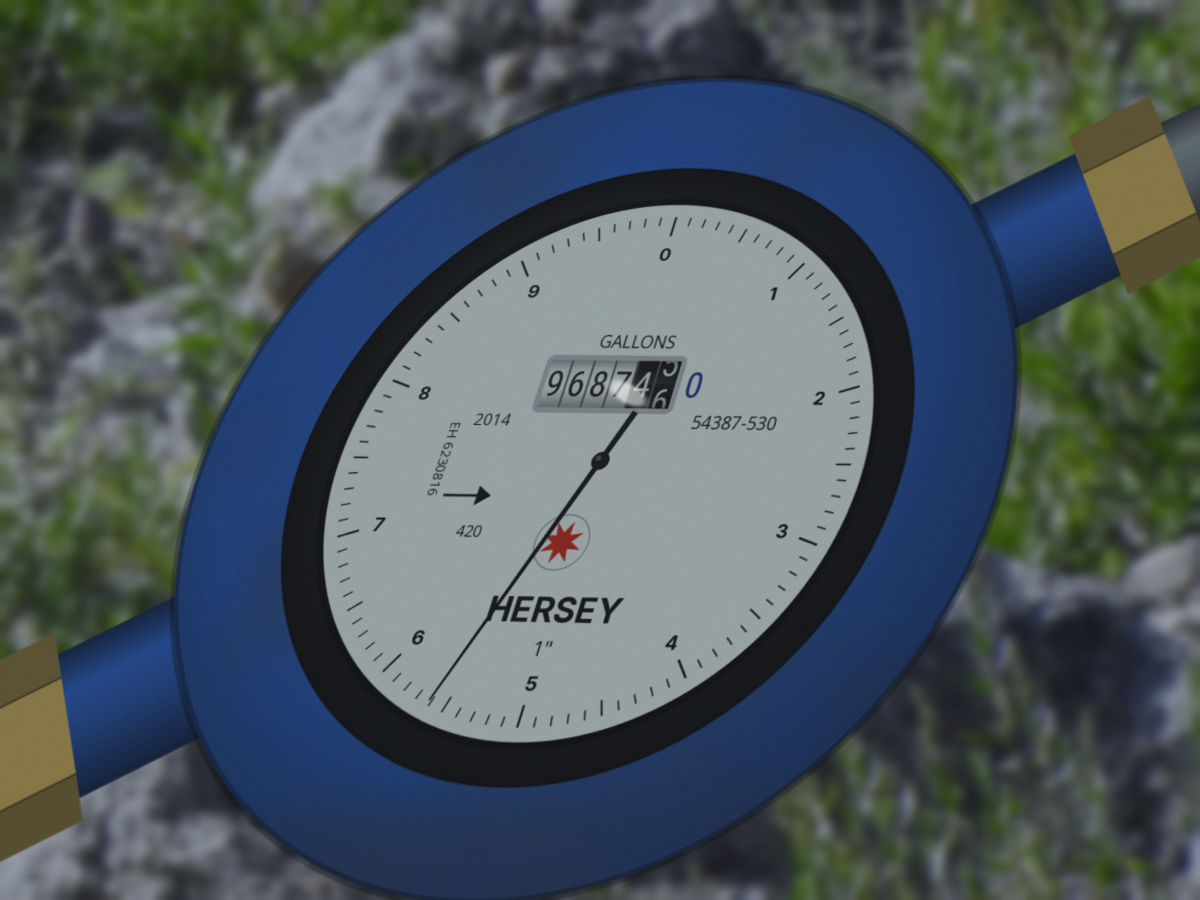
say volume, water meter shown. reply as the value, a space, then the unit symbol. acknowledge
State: 9687455.6 gal
